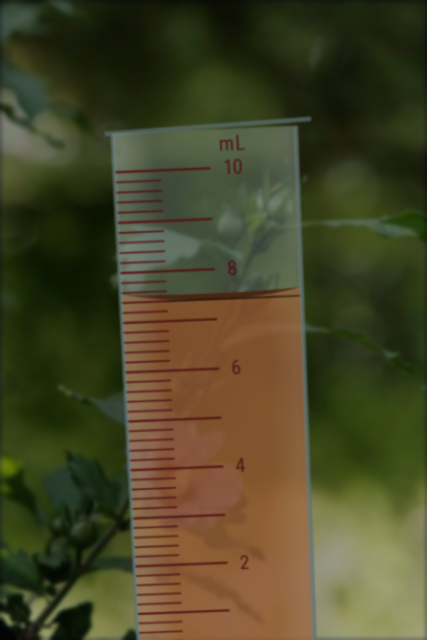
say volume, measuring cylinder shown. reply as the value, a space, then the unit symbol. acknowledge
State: 7.4 mL
